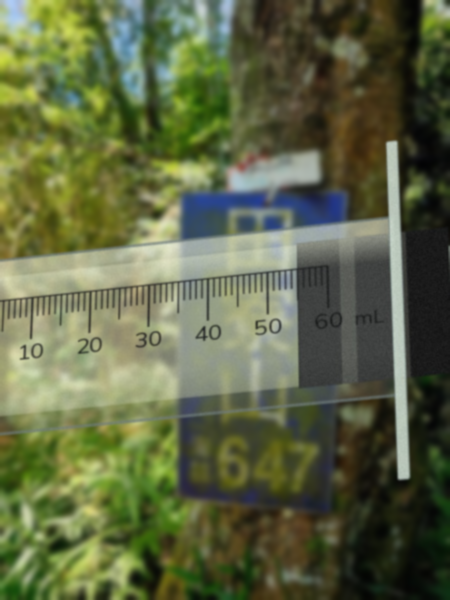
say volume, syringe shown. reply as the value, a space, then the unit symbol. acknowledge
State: 55 mL
